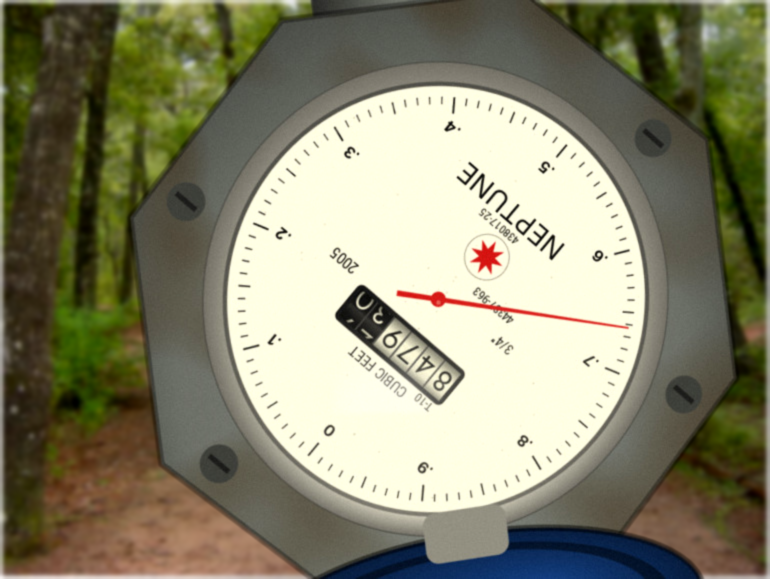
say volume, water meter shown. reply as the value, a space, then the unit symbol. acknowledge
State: 847929.66 ft³
